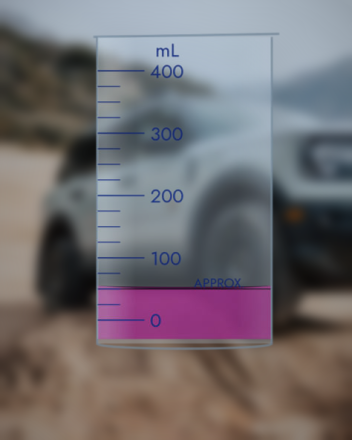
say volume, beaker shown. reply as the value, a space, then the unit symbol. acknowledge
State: 50 mL
